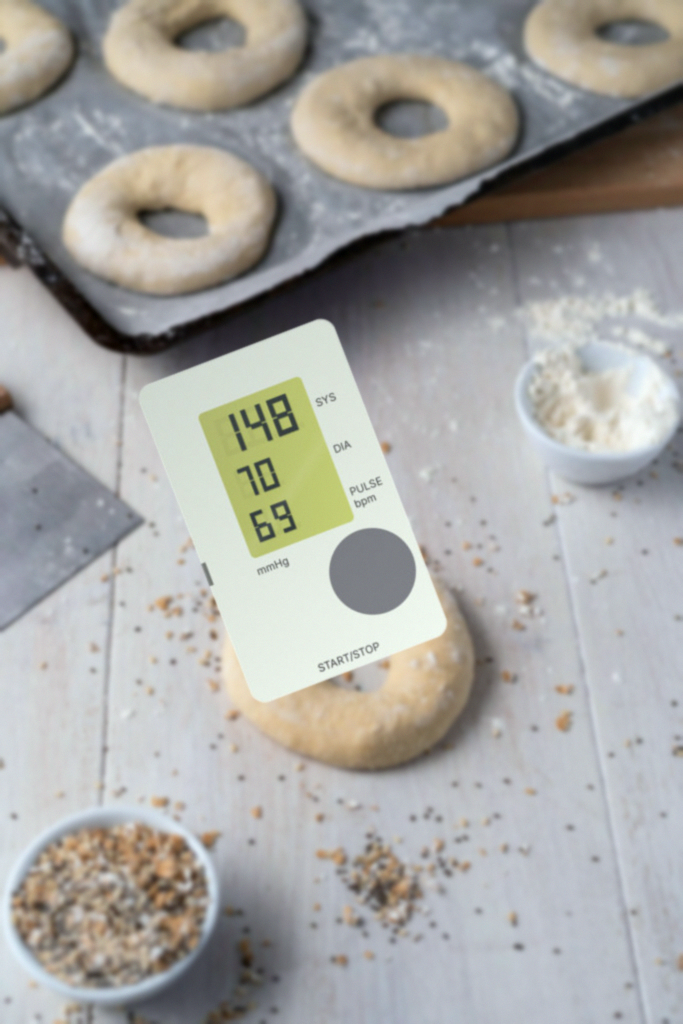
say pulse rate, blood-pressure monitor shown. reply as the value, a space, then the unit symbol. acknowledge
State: 69 bpm
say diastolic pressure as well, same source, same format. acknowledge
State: 70 mmHg
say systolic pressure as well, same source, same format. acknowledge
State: 148 mmHg
